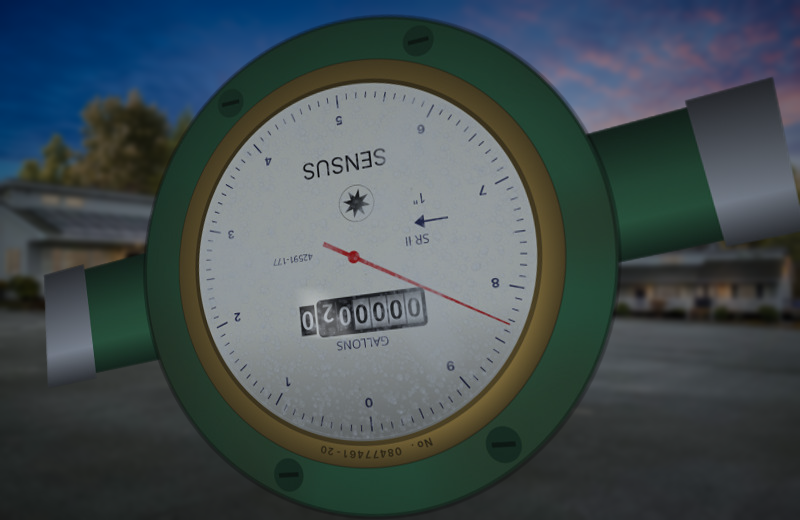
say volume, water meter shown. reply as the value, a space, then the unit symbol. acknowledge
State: 18.3 gal
